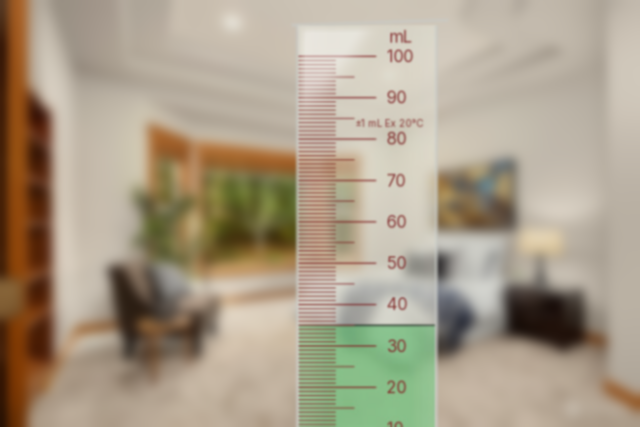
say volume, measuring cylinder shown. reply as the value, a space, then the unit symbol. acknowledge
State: 35 mL
